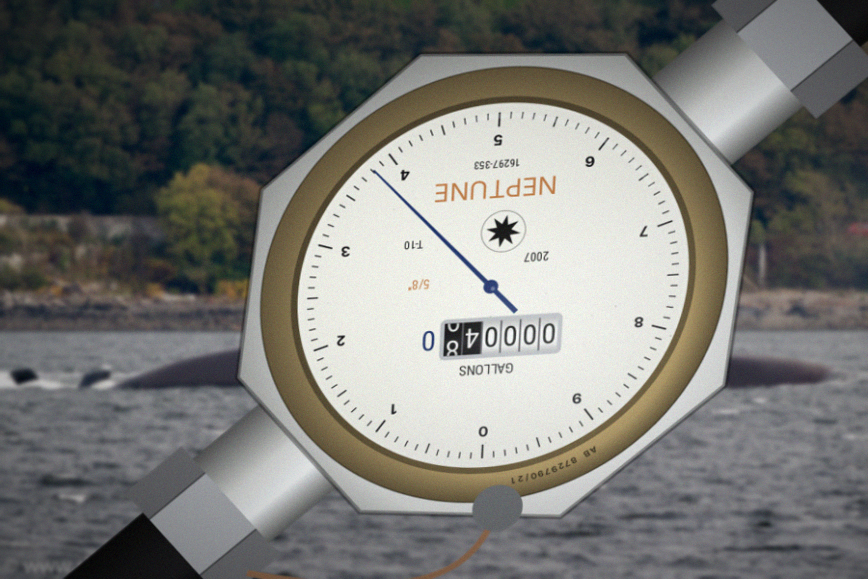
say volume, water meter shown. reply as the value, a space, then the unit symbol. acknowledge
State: 483.8 gal
